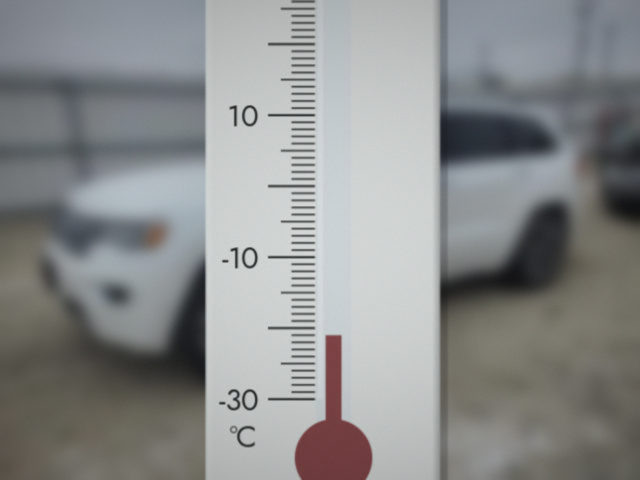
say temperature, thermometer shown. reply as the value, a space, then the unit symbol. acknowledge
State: -21 °C
